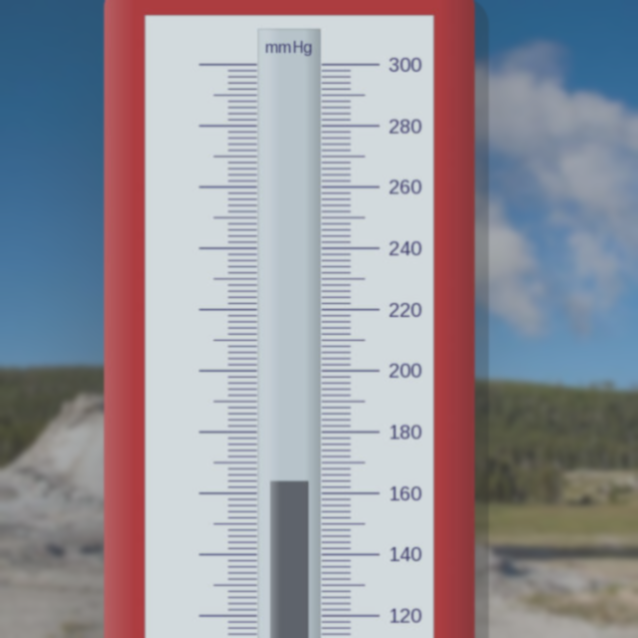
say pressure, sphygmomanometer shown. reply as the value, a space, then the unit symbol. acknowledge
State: 164 mmHg
